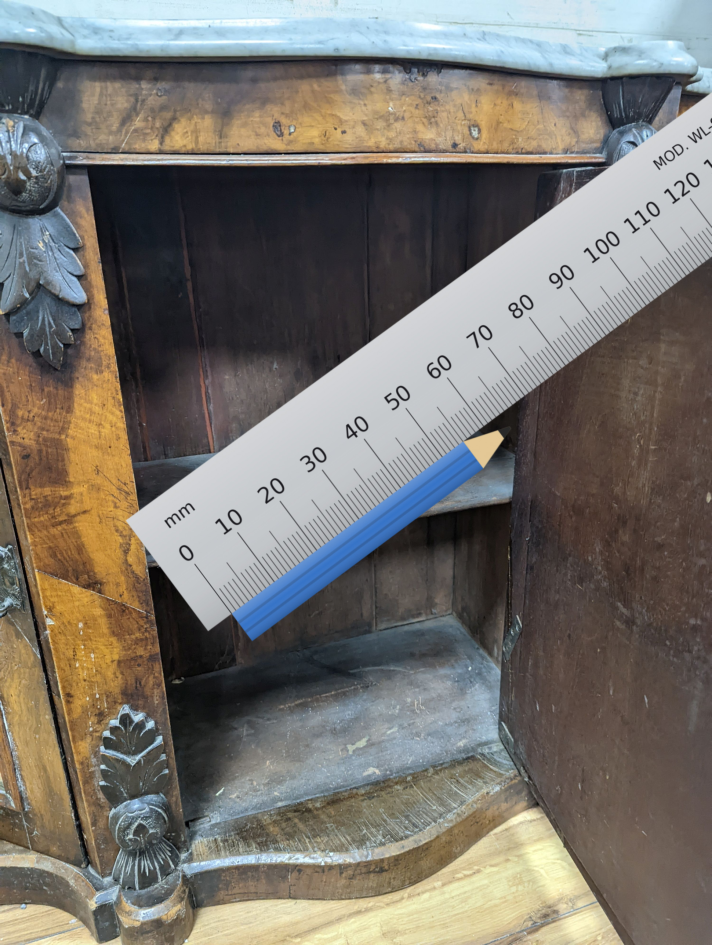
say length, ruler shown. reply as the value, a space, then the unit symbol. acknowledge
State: 64 mm
